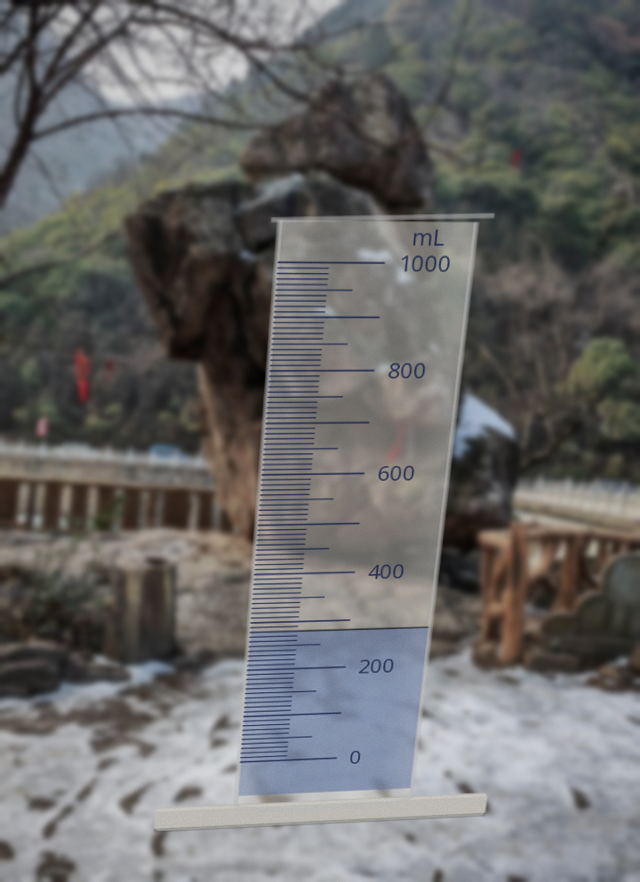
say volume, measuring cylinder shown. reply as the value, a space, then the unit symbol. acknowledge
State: 280 mL
